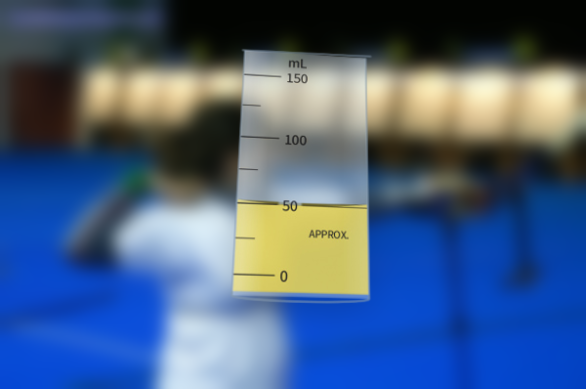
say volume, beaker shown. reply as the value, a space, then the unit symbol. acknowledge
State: 50 mL
